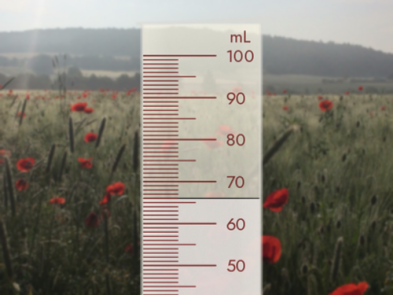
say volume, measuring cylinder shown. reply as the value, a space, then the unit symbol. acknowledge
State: 66 mL
